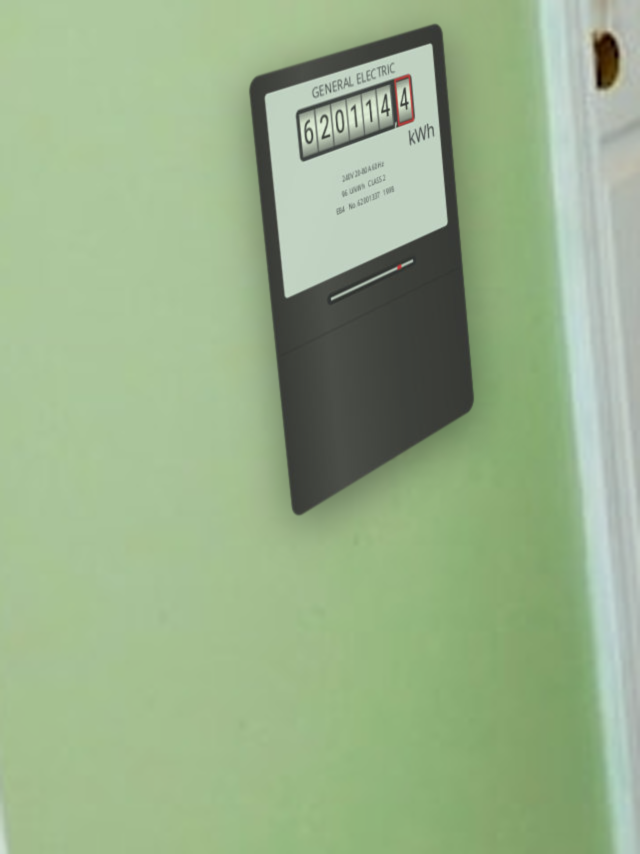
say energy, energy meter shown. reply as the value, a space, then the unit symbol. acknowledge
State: 620114.4 kWh
